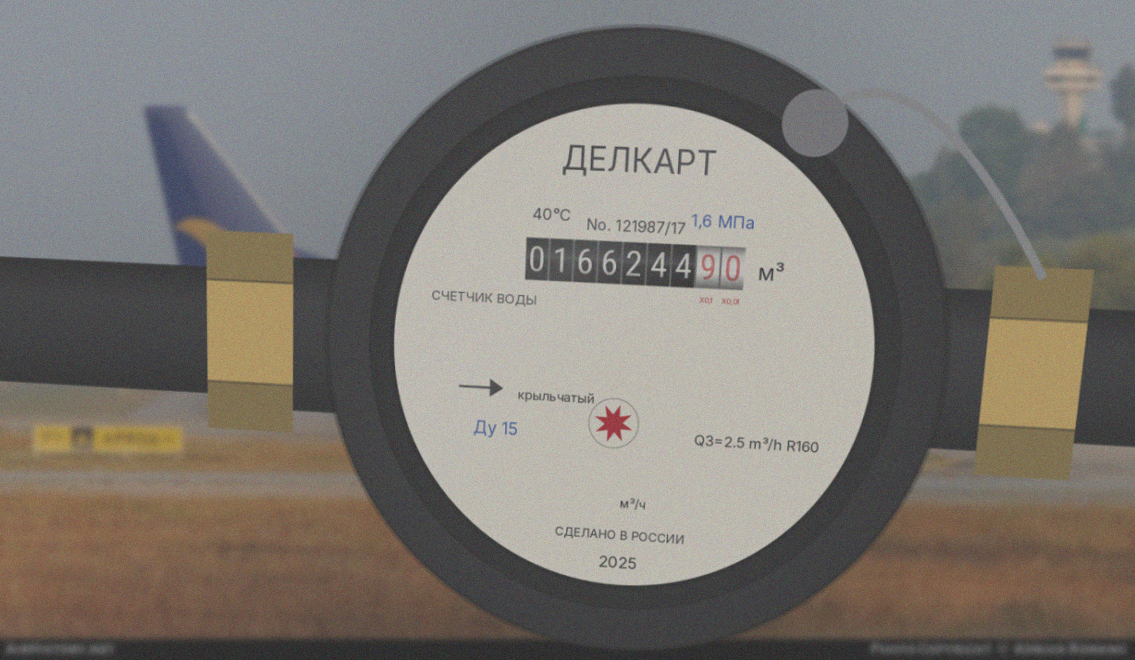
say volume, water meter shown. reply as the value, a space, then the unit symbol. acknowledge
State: 166244.90 m³
